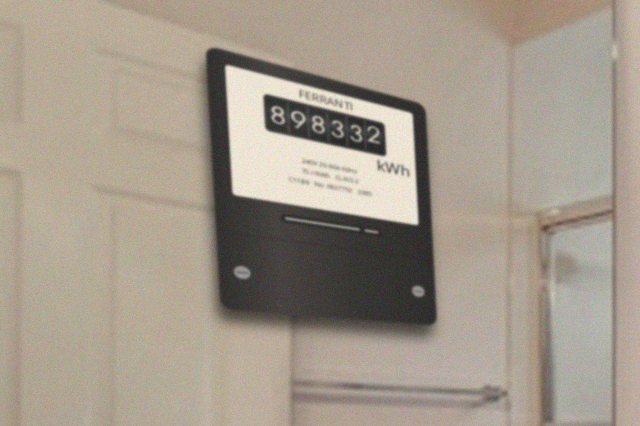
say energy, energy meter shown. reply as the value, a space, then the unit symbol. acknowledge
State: 898332 kWh
